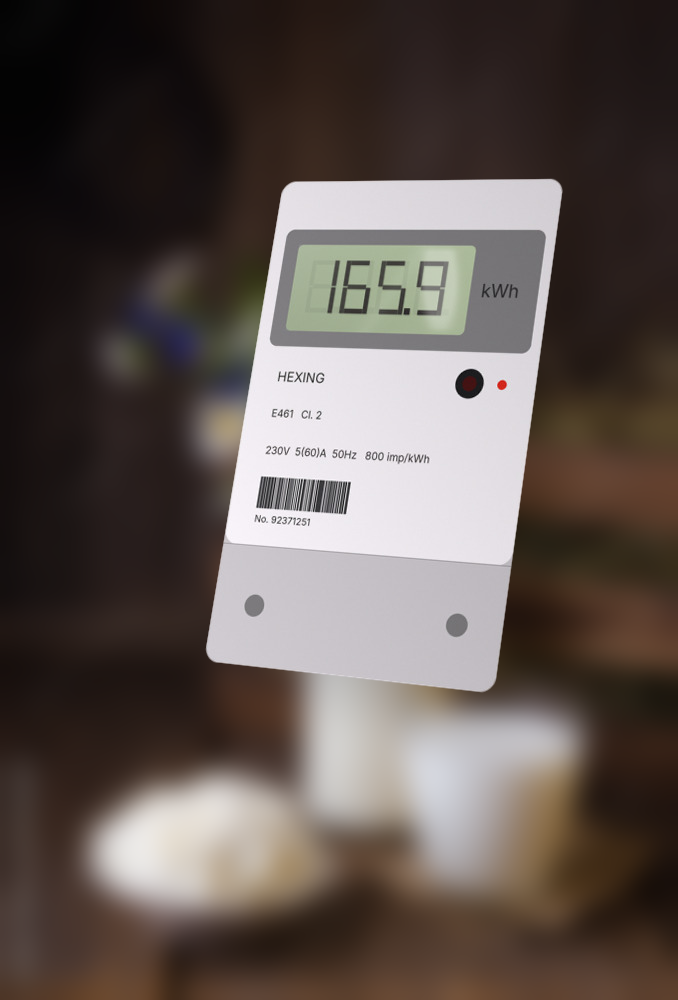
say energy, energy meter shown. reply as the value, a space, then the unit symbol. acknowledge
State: 165.9 kWh
